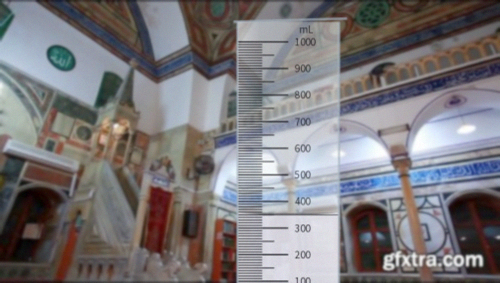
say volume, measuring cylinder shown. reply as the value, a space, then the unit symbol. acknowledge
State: 350 mL
